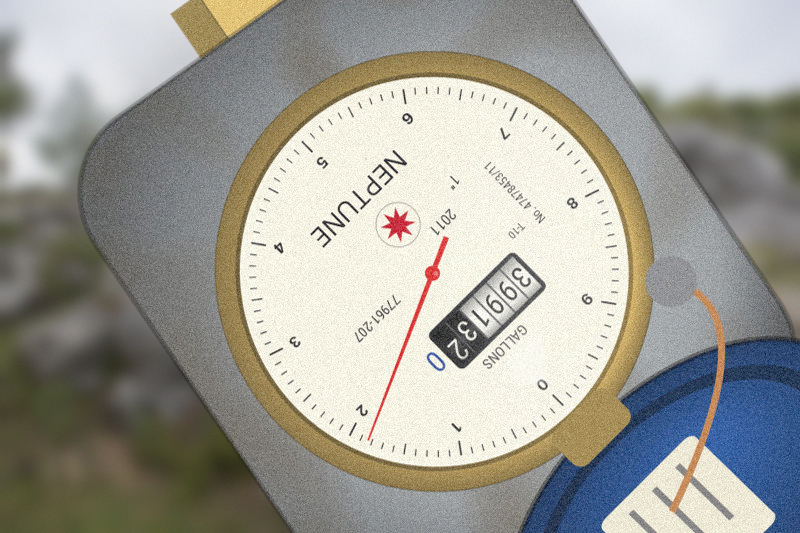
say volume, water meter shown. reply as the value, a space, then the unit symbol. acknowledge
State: 3991321.8 gal
